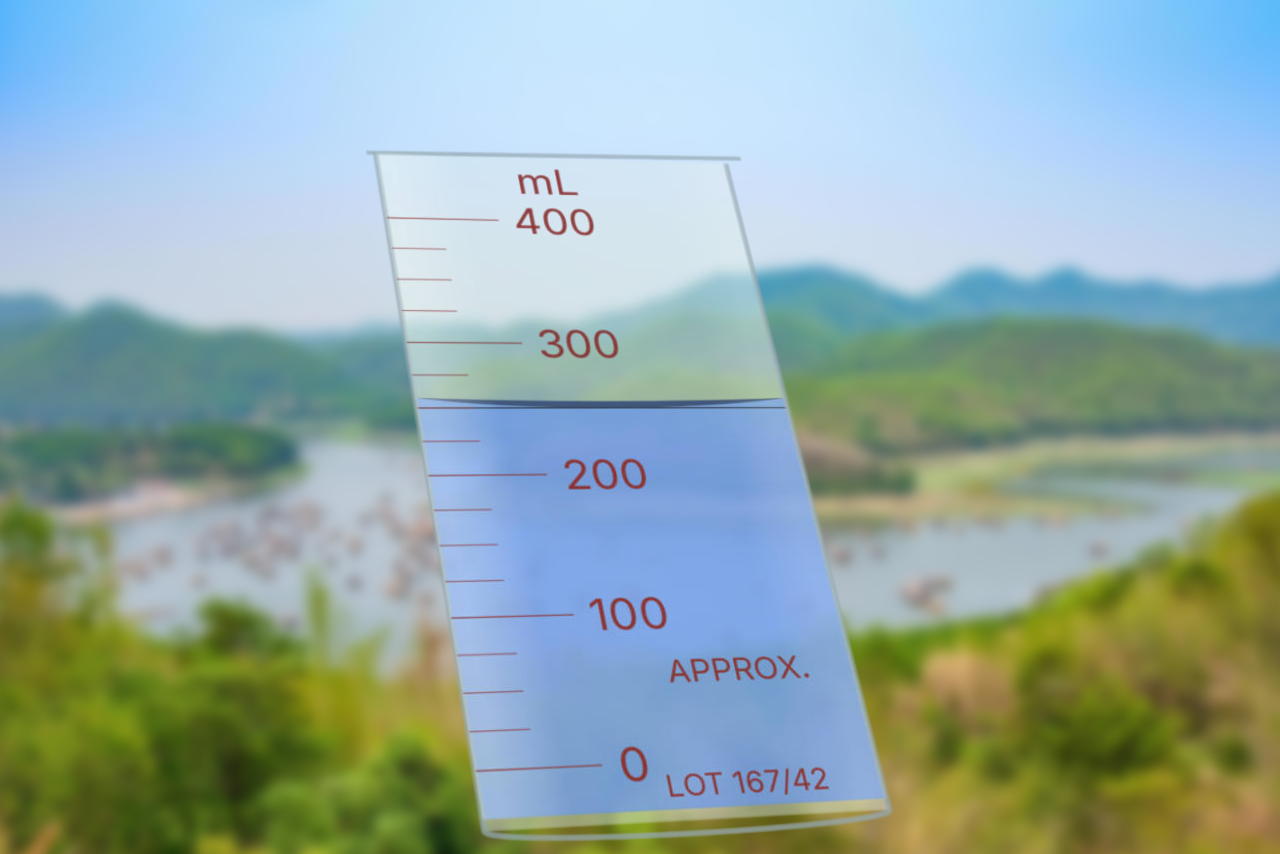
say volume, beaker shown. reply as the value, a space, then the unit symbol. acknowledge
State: 250 mL
